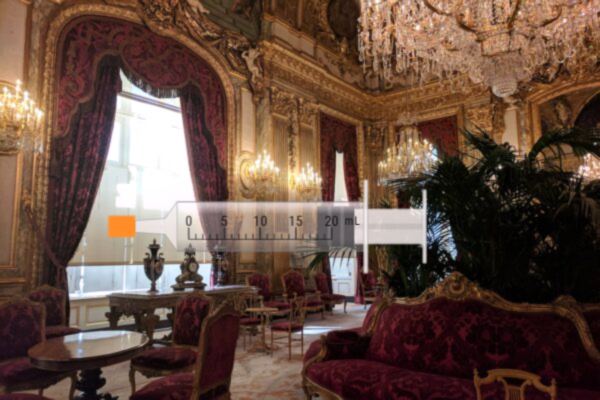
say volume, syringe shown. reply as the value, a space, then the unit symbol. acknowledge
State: 18 mL
